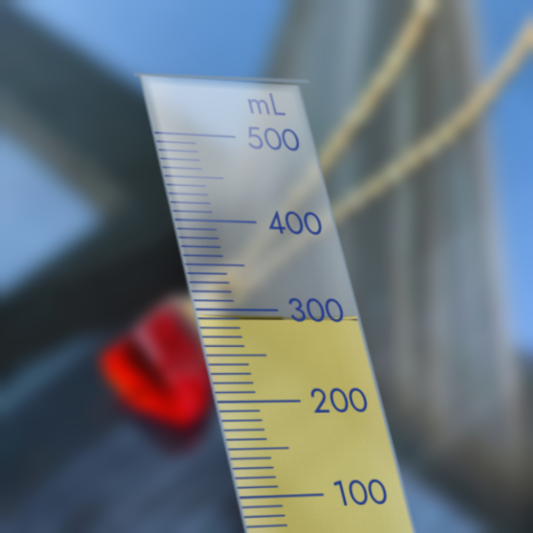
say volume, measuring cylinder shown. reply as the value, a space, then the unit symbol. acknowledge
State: 290 mL
